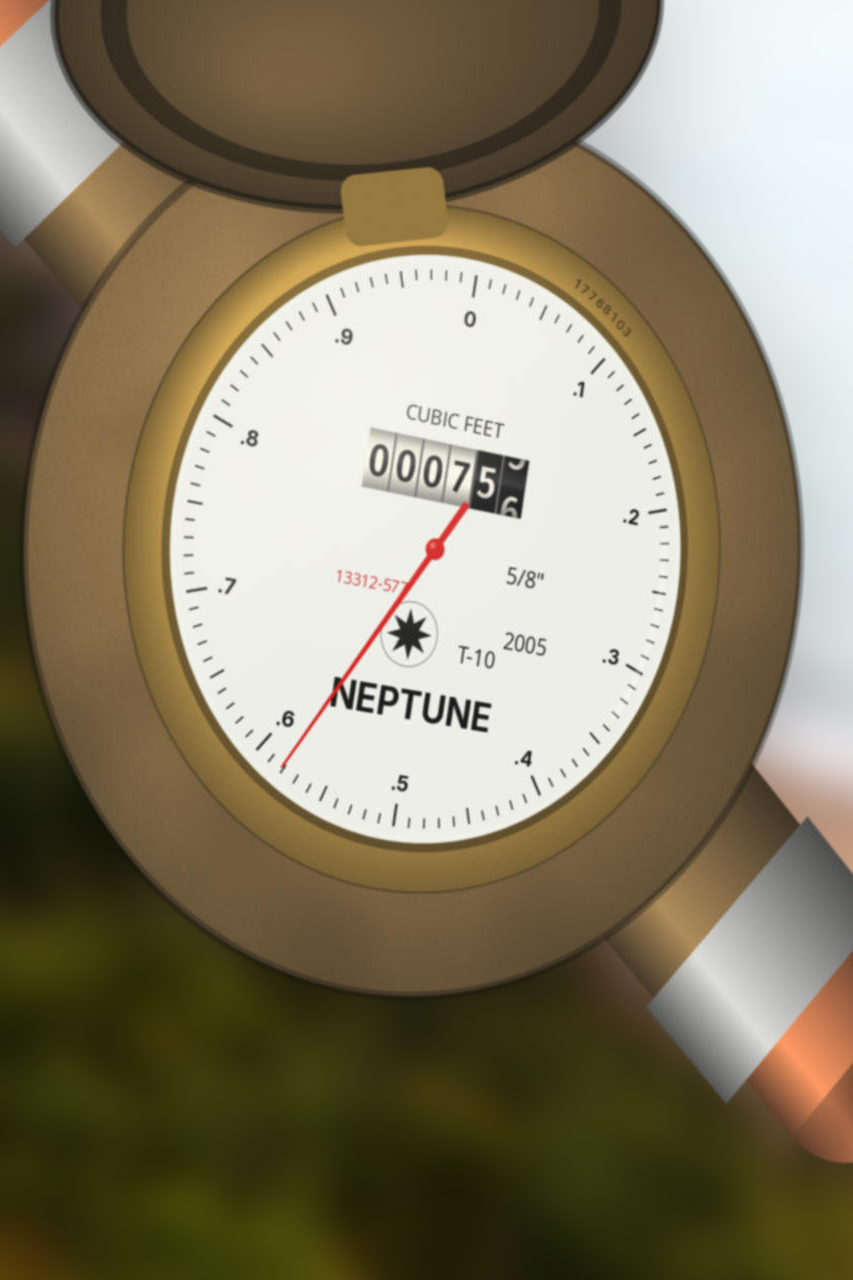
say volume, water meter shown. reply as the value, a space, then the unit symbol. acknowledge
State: 755.58 ft³
